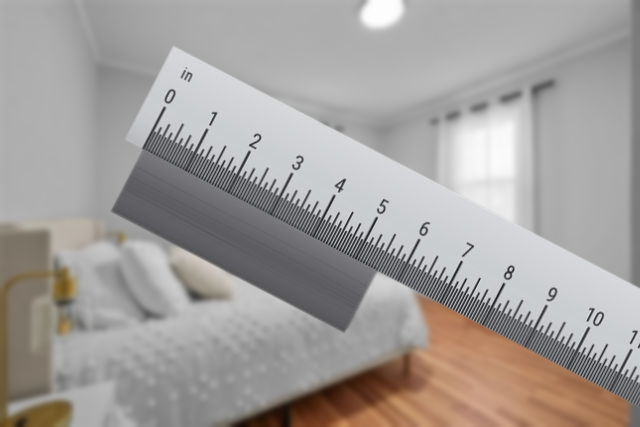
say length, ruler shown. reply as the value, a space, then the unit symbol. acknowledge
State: 5.5 in
